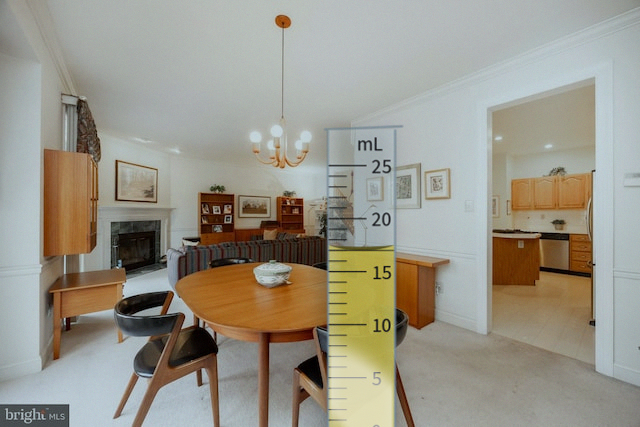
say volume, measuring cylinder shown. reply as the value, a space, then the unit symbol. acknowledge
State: 17 mL
